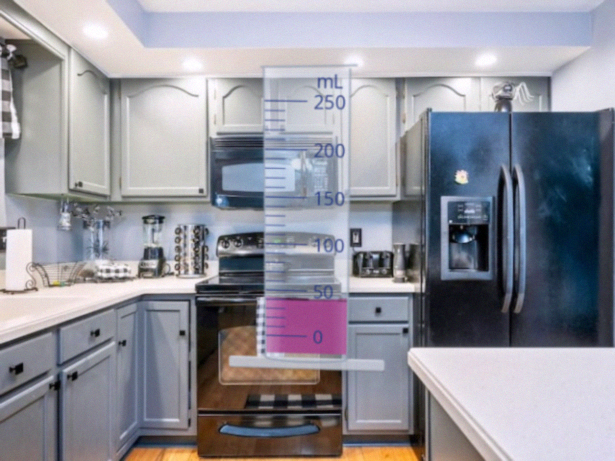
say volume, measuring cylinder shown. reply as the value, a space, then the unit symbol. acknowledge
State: 40 mL
